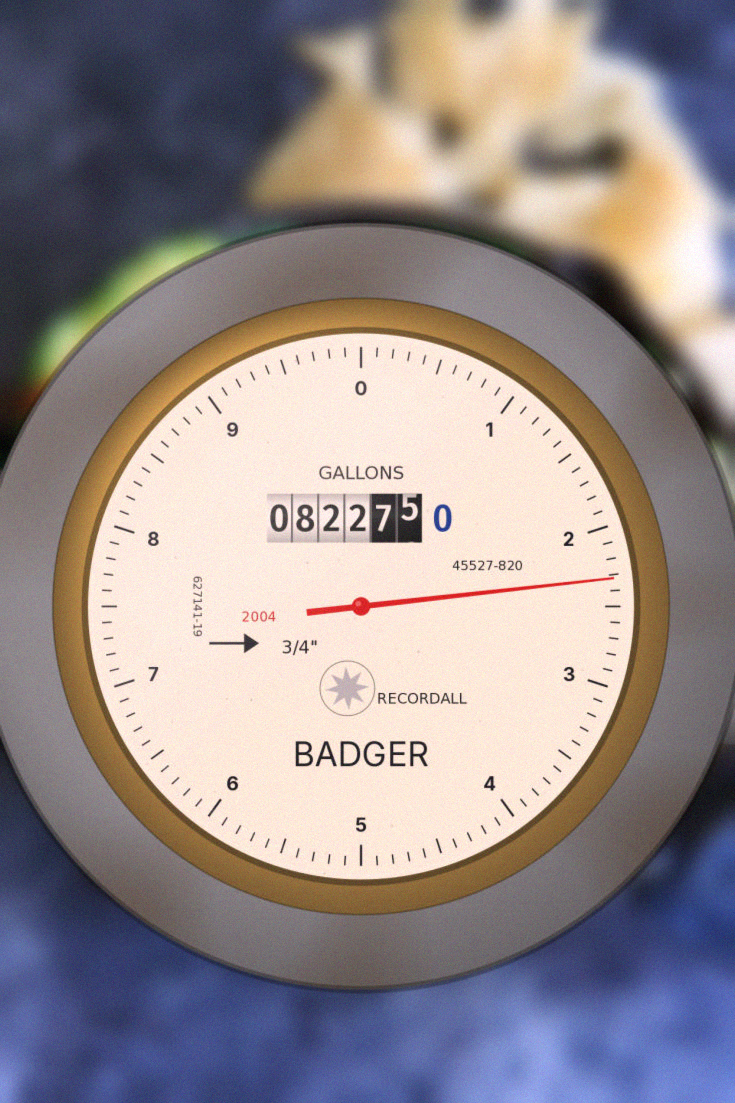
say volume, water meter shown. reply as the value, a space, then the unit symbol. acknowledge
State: 822752.3 gal
